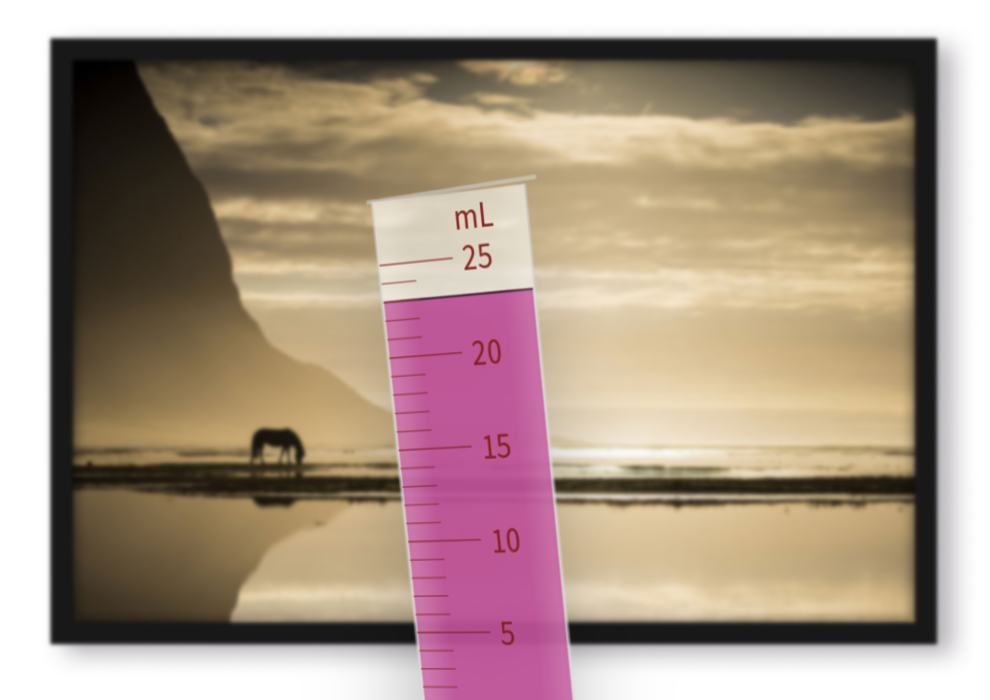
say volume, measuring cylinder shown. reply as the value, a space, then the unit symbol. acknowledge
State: 23 mL
